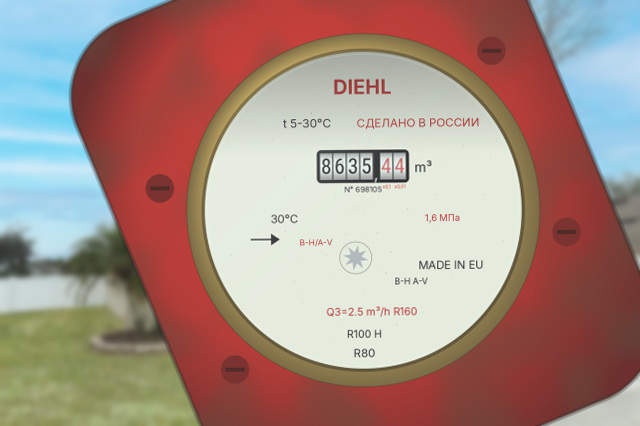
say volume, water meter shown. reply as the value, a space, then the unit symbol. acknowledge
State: 8635.44 m³
